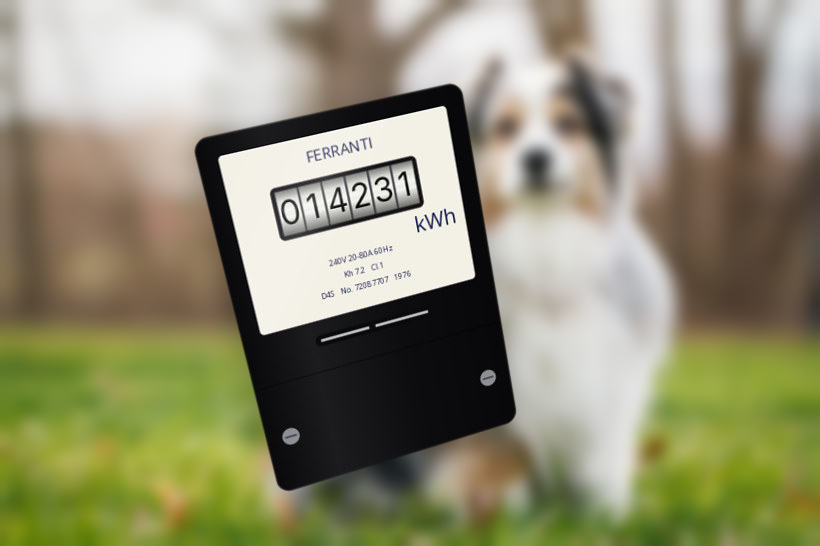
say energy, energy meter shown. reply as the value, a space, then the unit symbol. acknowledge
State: 14231 kWh
